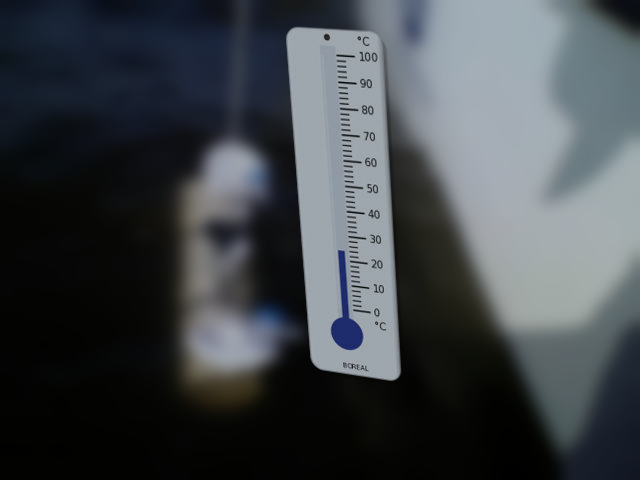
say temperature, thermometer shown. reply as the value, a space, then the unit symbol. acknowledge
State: 24 °C
